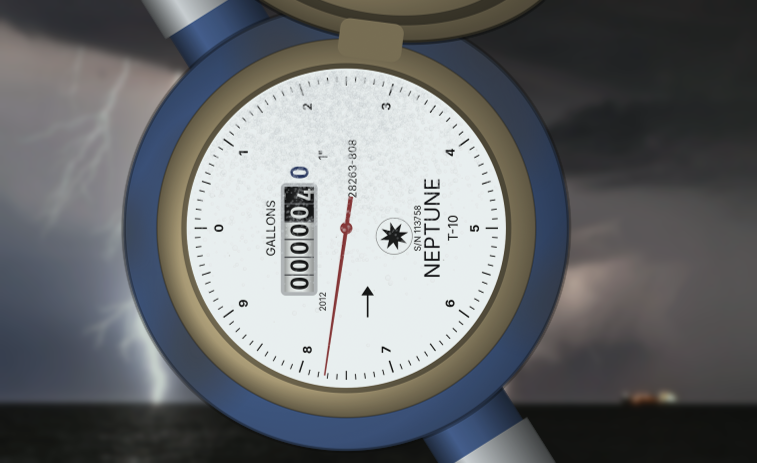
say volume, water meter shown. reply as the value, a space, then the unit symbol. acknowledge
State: 37.7 gal
